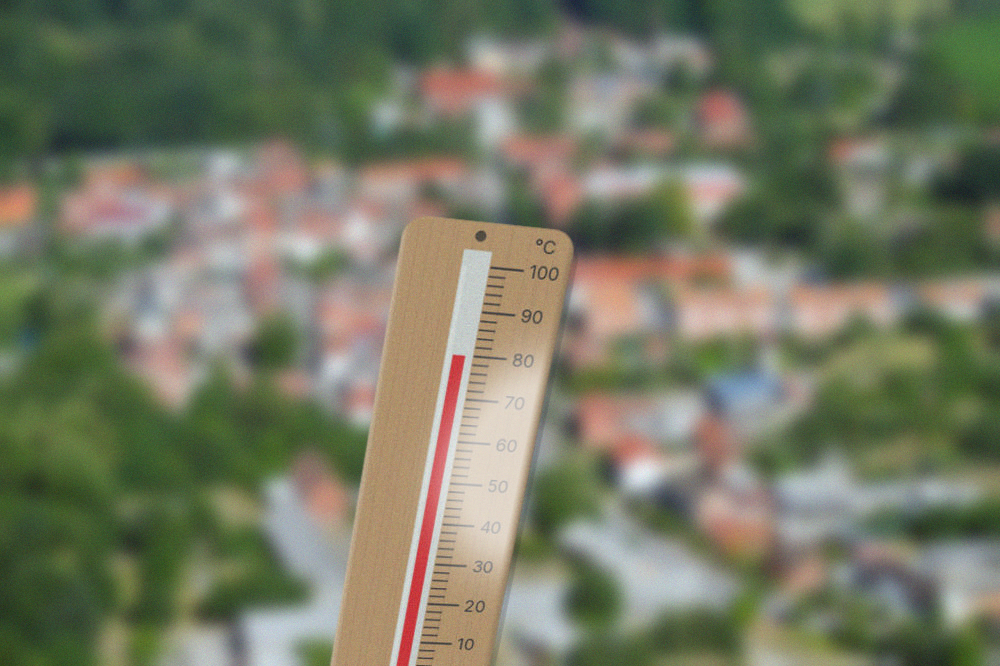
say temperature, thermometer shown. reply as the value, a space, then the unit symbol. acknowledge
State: 80 °C
